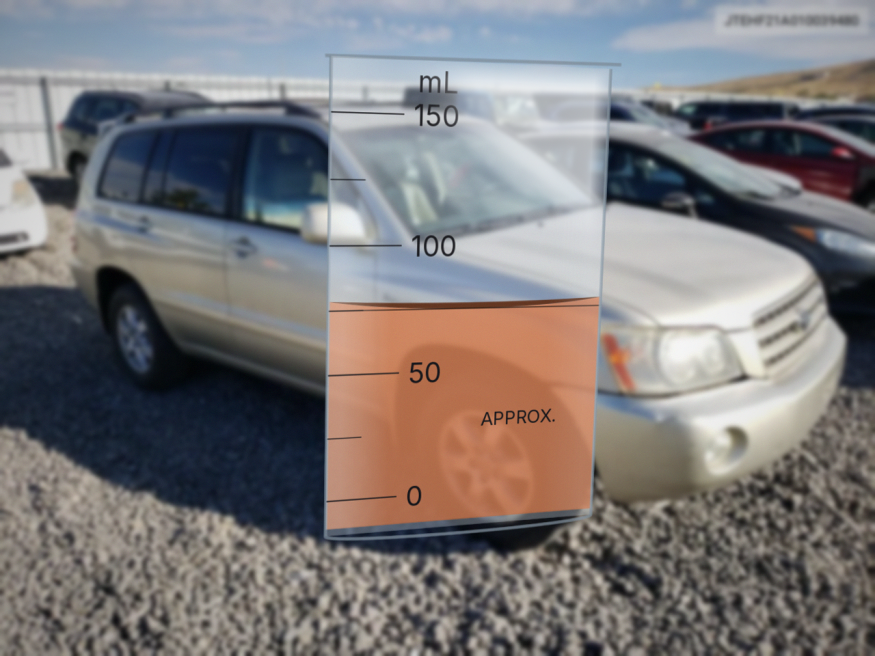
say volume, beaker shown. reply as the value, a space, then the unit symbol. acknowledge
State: 75 mL
